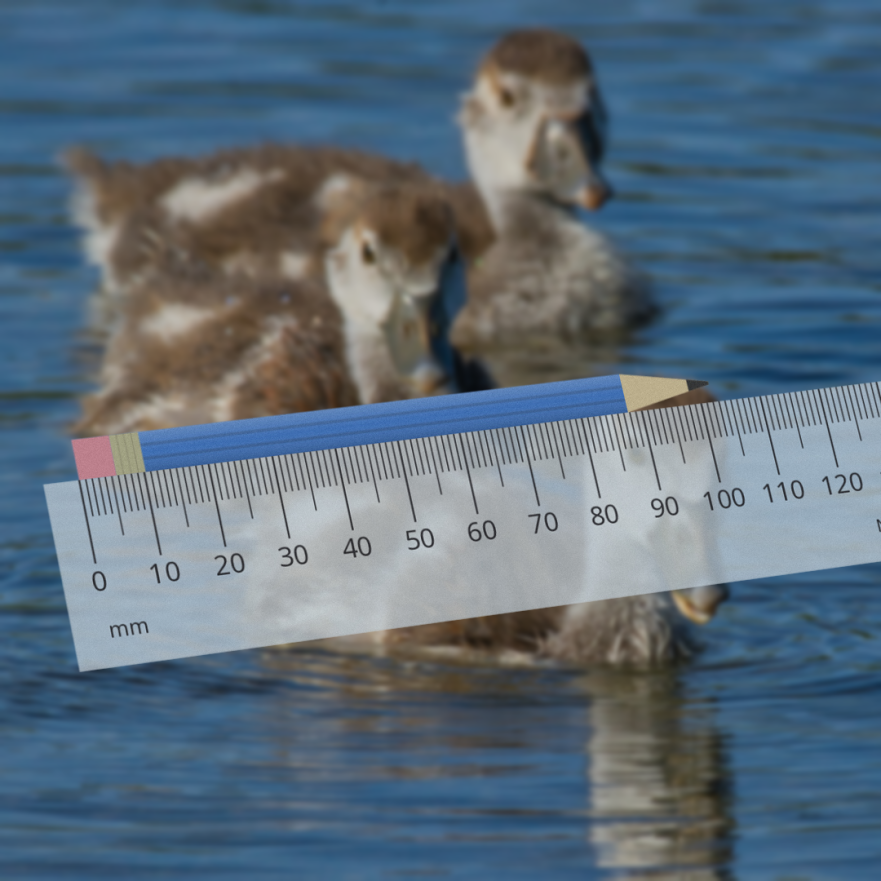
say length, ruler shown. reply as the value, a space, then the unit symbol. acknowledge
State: 102 mm
